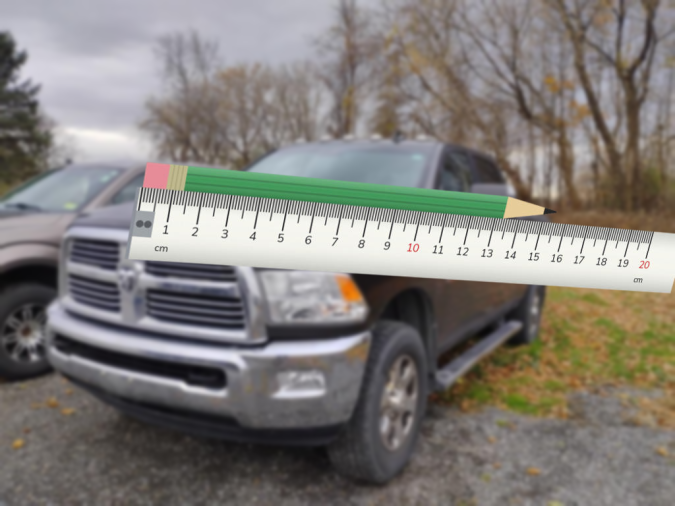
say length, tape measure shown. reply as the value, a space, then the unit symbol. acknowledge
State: 15.5 cm
